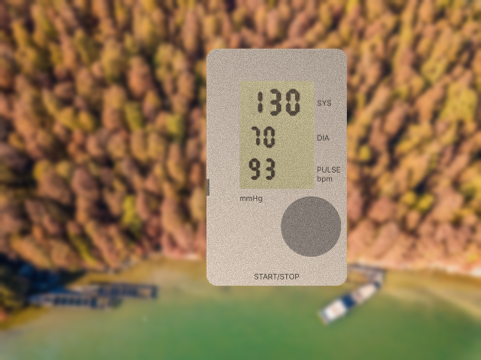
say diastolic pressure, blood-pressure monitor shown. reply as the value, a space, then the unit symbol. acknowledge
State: 70 mmHg
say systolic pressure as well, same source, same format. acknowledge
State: 130 mmHg
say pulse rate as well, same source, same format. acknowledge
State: 93 bpm
